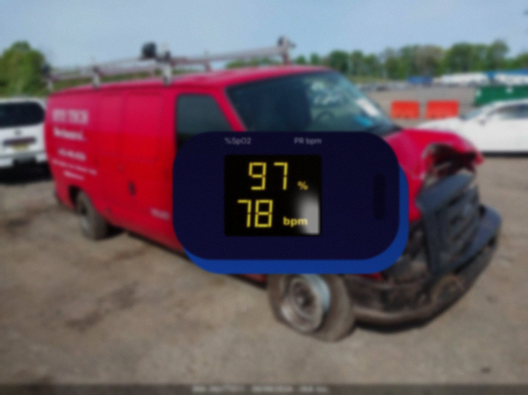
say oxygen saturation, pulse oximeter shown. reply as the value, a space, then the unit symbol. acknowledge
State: 97 %
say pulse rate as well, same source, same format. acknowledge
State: 78 bpm
